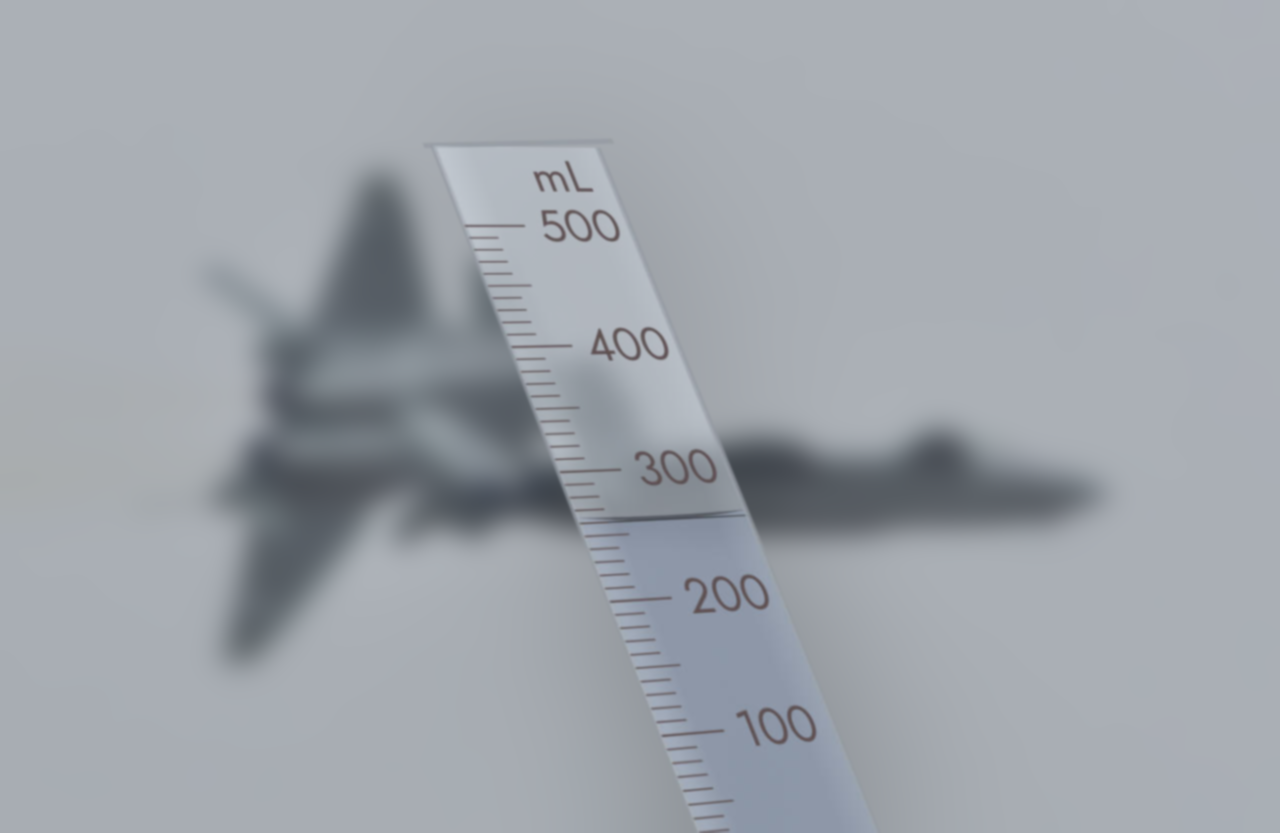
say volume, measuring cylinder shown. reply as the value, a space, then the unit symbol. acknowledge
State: 260 mL
